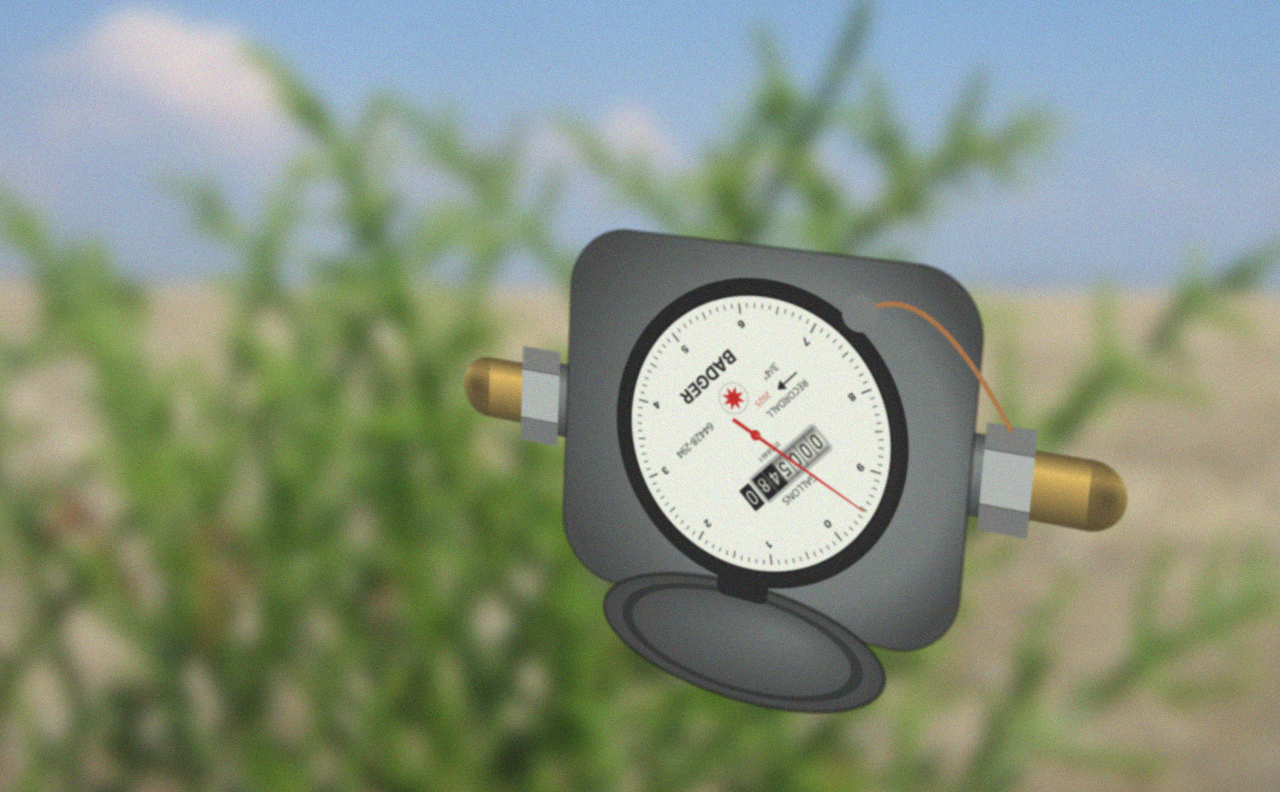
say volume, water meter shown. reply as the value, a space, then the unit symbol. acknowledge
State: 5479.5 gal
